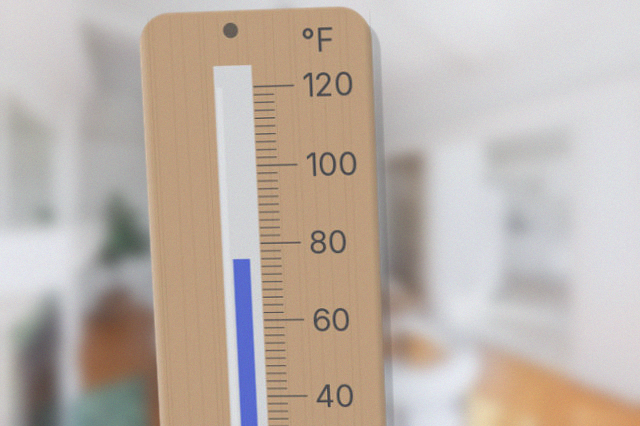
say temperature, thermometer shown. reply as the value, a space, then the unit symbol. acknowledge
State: 76 °F
